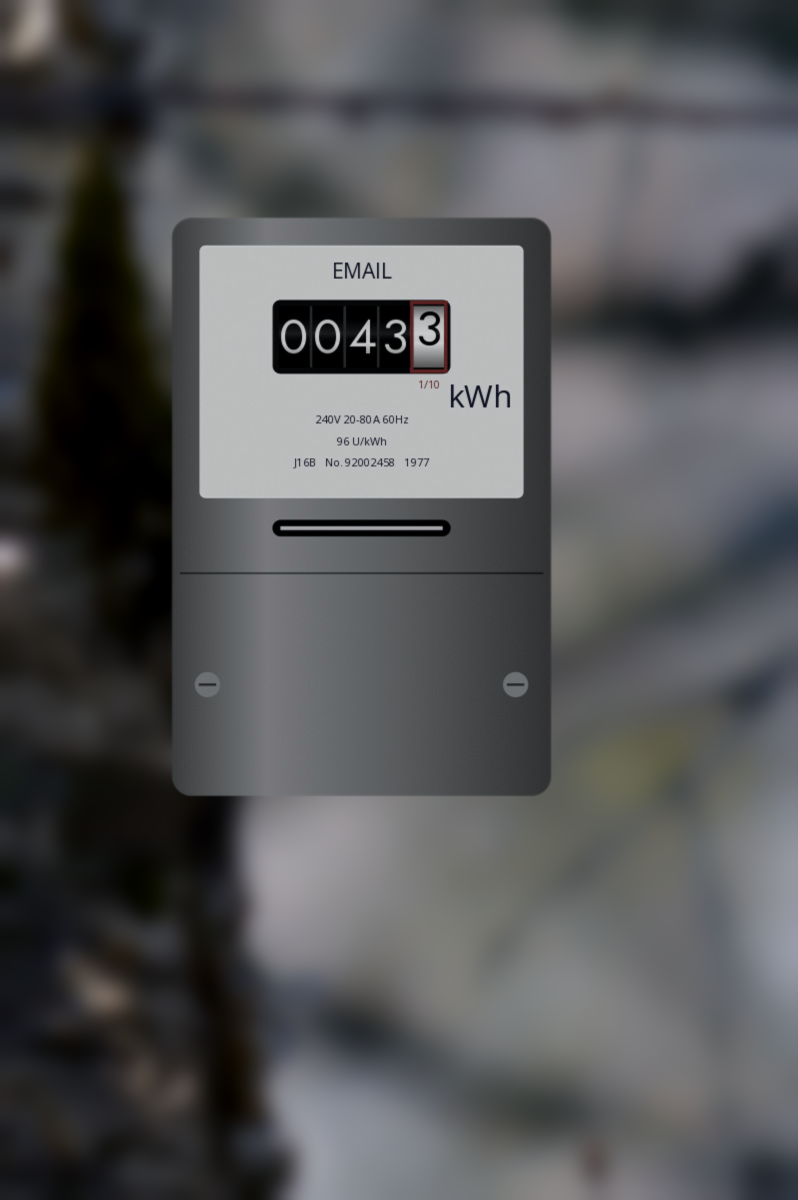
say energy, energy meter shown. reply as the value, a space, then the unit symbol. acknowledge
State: 43.3 kWh
